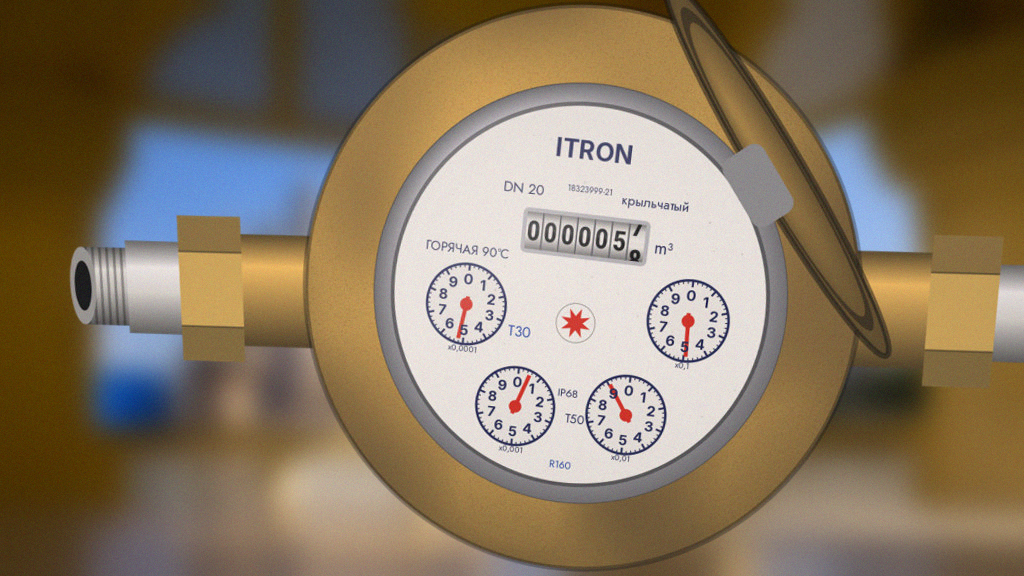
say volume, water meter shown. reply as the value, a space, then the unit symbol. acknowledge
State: 57.4905 m³
